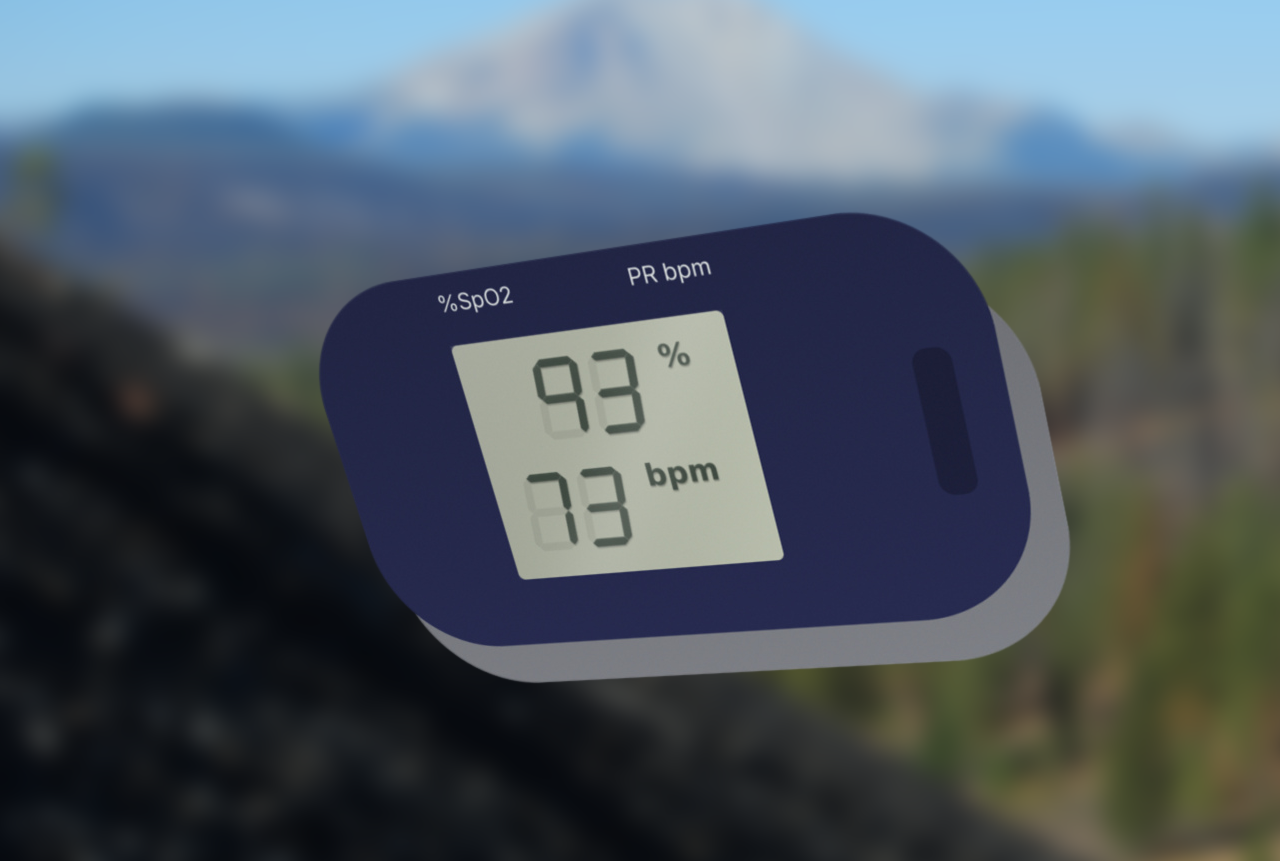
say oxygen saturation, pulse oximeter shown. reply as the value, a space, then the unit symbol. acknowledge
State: 93 %
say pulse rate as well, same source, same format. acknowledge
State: 73 bpm
